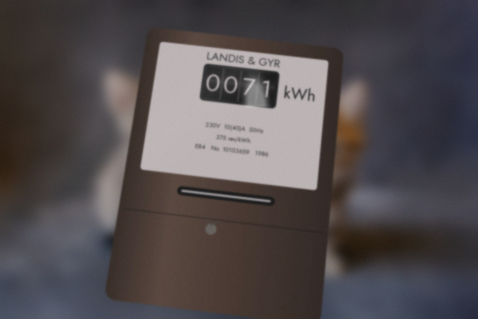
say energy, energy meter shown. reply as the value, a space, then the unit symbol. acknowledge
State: 71 kWh
